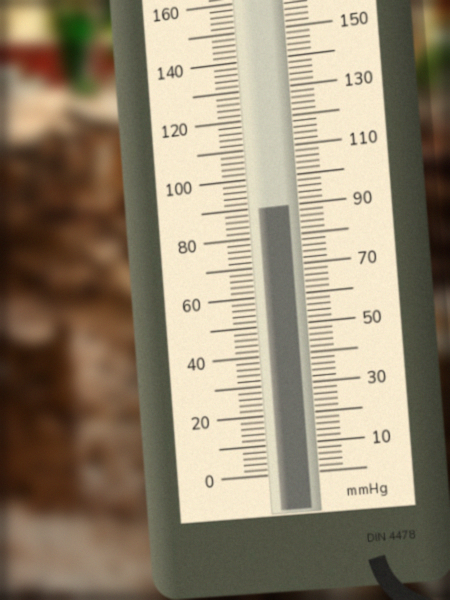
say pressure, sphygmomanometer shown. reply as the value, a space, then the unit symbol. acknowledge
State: 90 mmHg
